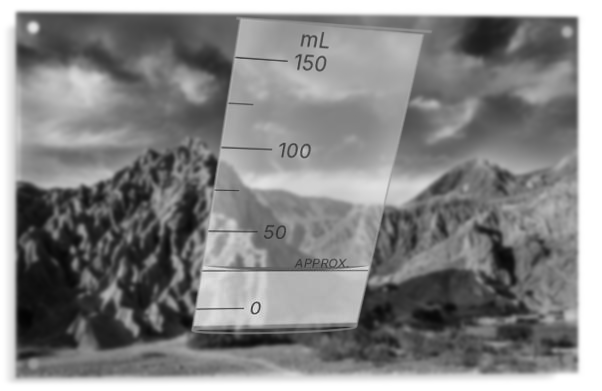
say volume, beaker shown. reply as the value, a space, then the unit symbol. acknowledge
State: 25 mL
